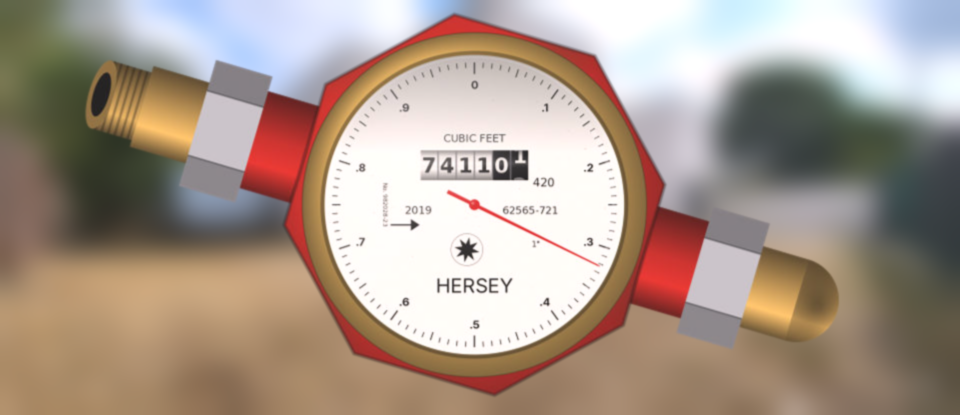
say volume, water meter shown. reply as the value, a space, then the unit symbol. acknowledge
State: 741101.32 ft³
